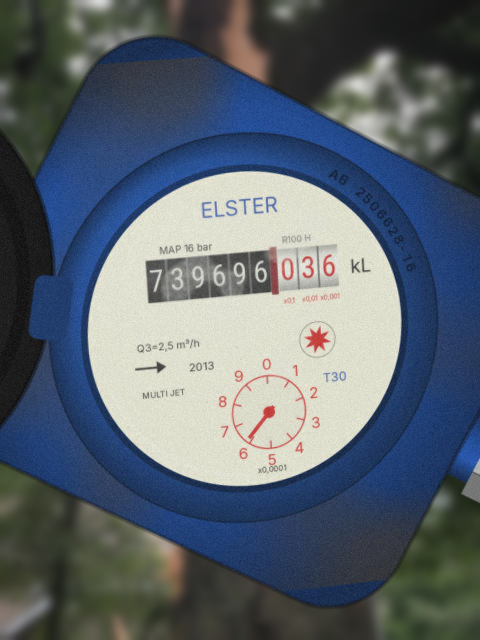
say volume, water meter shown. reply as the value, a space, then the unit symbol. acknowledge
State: 739696.0366 kL
